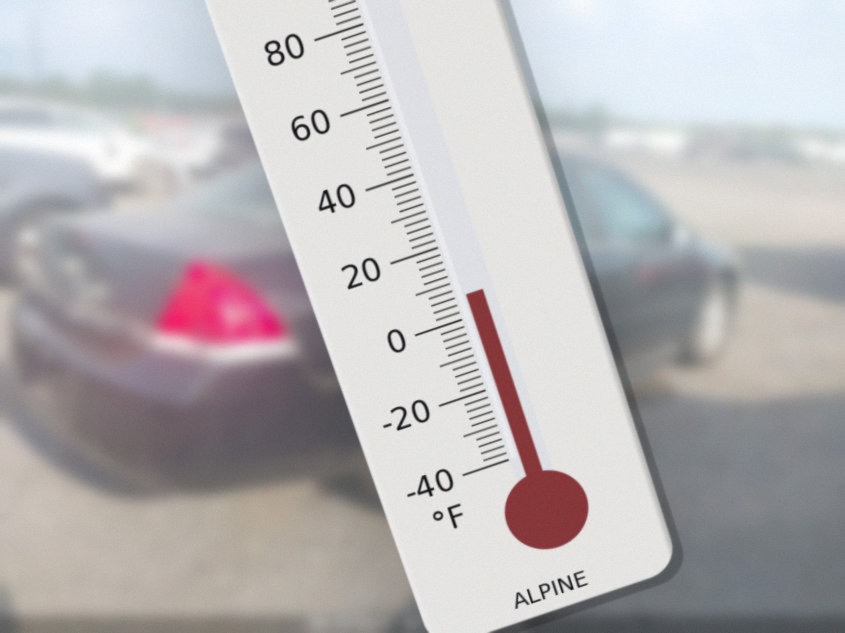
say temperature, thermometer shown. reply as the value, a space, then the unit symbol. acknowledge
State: 6 °F
